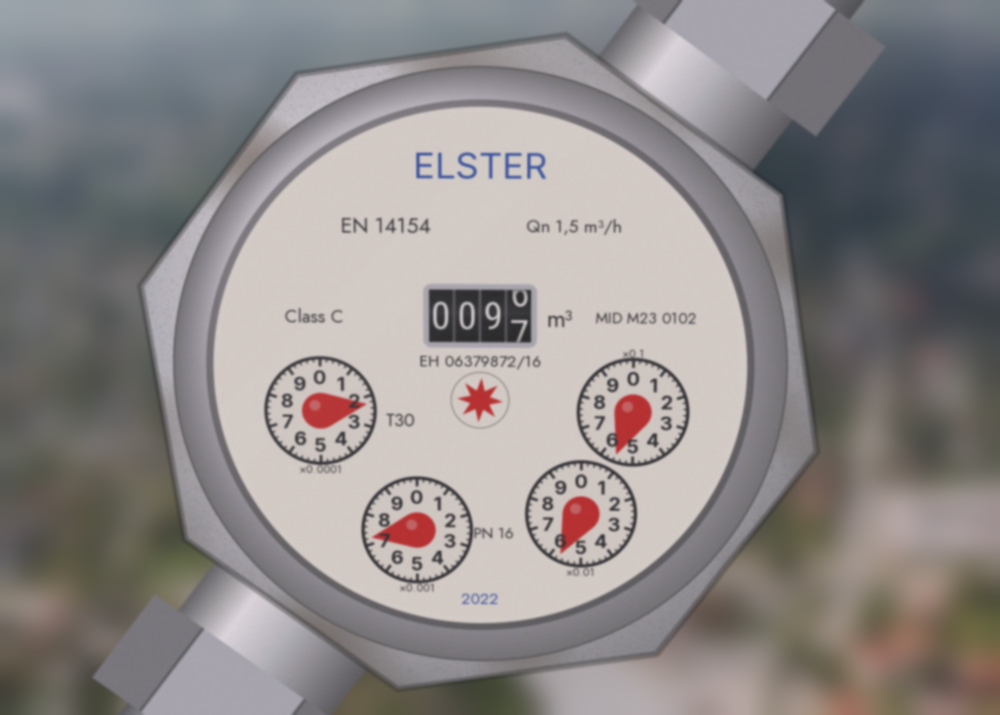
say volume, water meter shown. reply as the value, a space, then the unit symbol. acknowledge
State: 96.5572 m³
